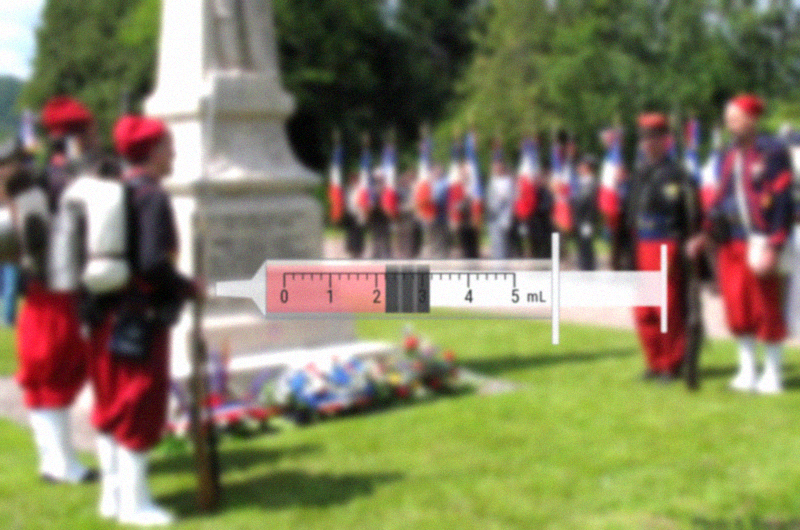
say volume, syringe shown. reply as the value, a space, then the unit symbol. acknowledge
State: 2.2 mL
